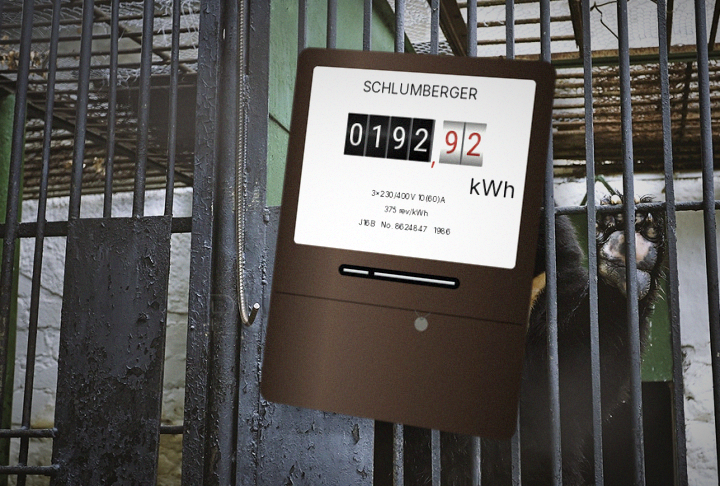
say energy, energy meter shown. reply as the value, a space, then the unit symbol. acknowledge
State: 192.92 kWh
